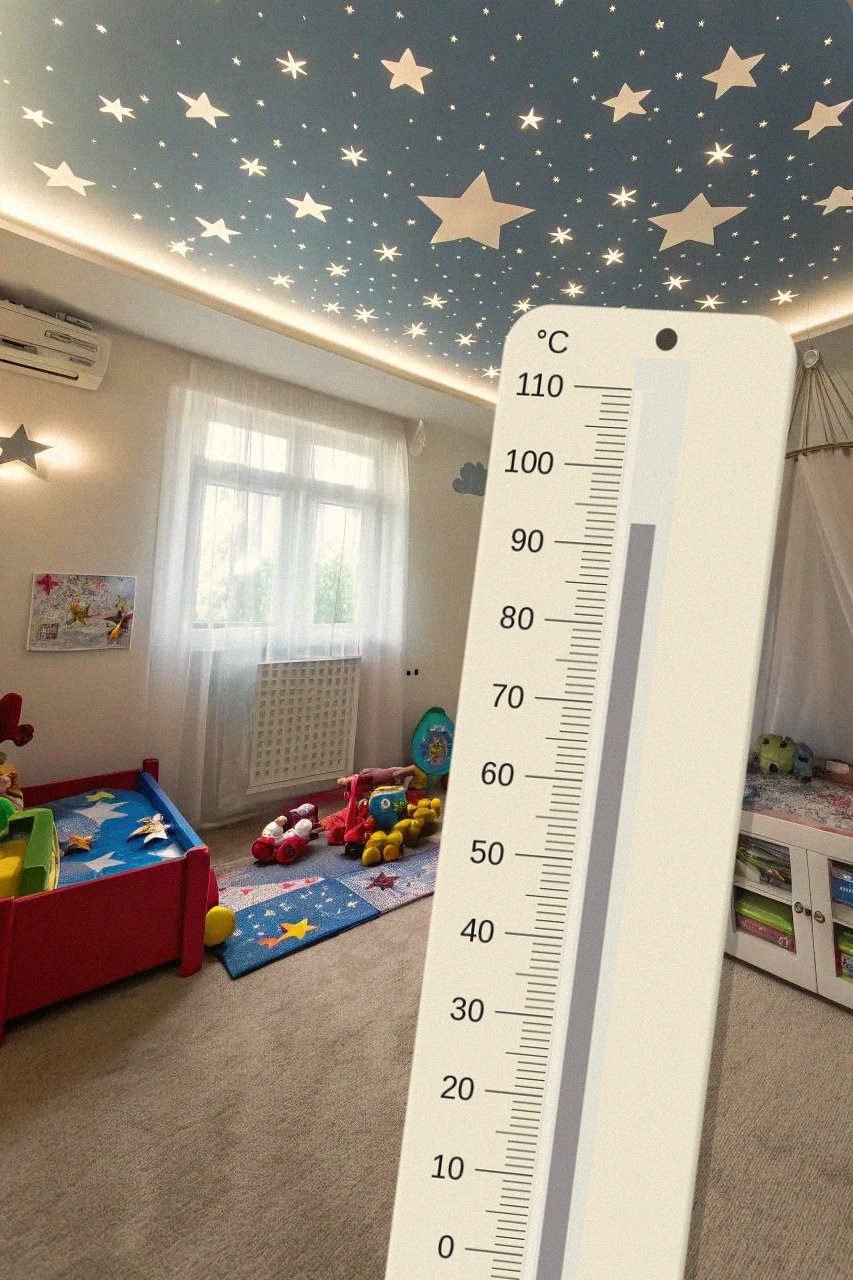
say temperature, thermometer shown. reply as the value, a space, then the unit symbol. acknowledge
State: 93 °C
